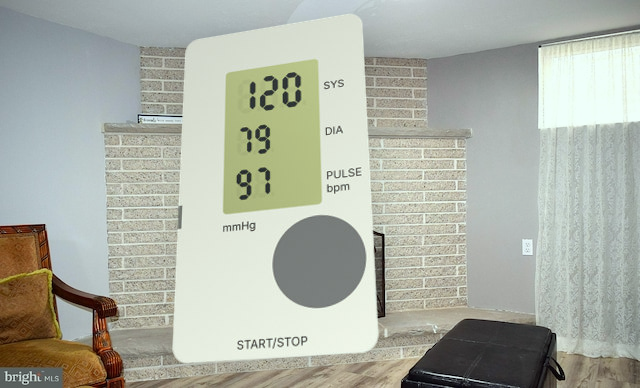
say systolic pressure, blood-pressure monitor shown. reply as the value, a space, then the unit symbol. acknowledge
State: 120 mmHg
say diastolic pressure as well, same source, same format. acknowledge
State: 79 mmHg
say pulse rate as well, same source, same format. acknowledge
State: 97 bpm
